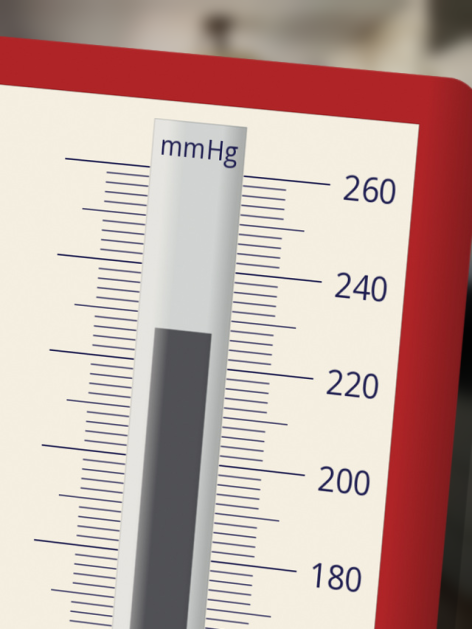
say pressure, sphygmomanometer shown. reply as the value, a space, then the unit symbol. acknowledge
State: 227 mmHg
